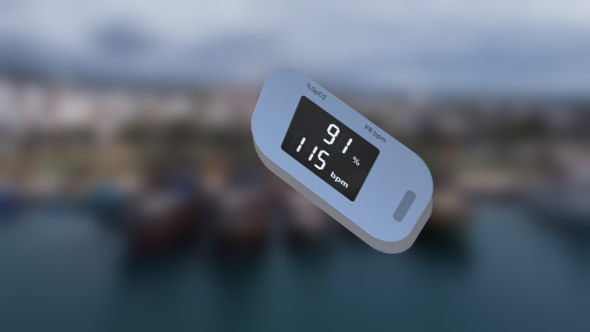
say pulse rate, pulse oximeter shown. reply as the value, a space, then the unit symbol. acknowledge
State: 115 bpm
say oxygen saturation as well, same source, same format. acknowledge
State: 91 %
